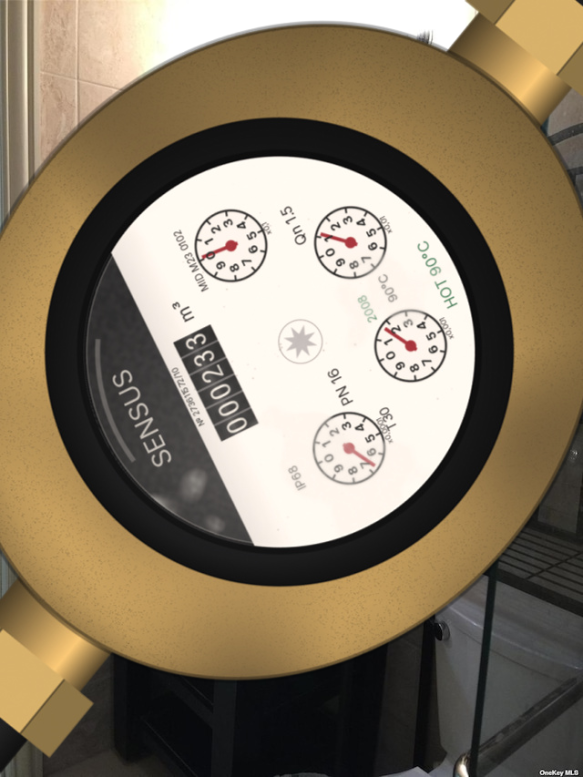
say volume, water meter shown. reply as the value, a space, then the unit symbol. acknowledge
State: 233.0116 m³
